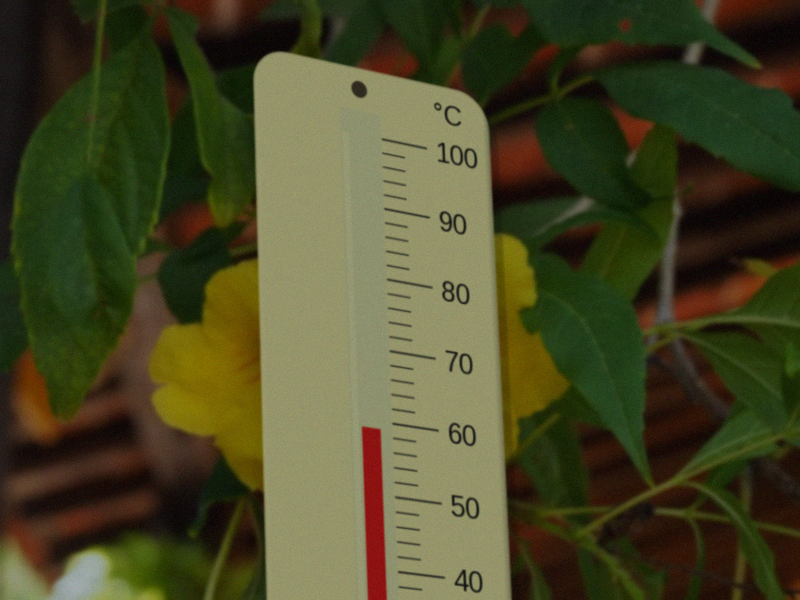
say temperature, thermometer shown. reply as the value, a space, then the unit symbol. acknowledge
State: 59 °C
